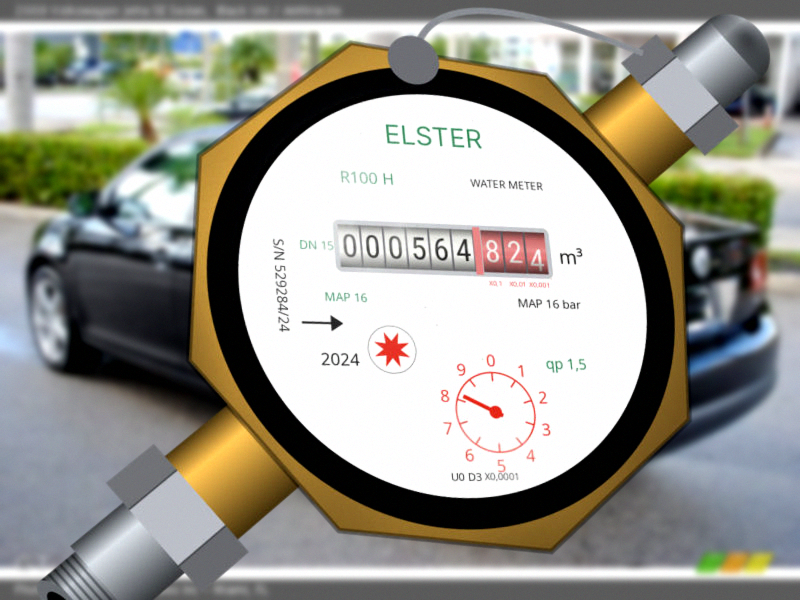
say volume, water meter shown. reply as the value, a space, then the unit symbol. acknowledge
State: 564.8238 m³
